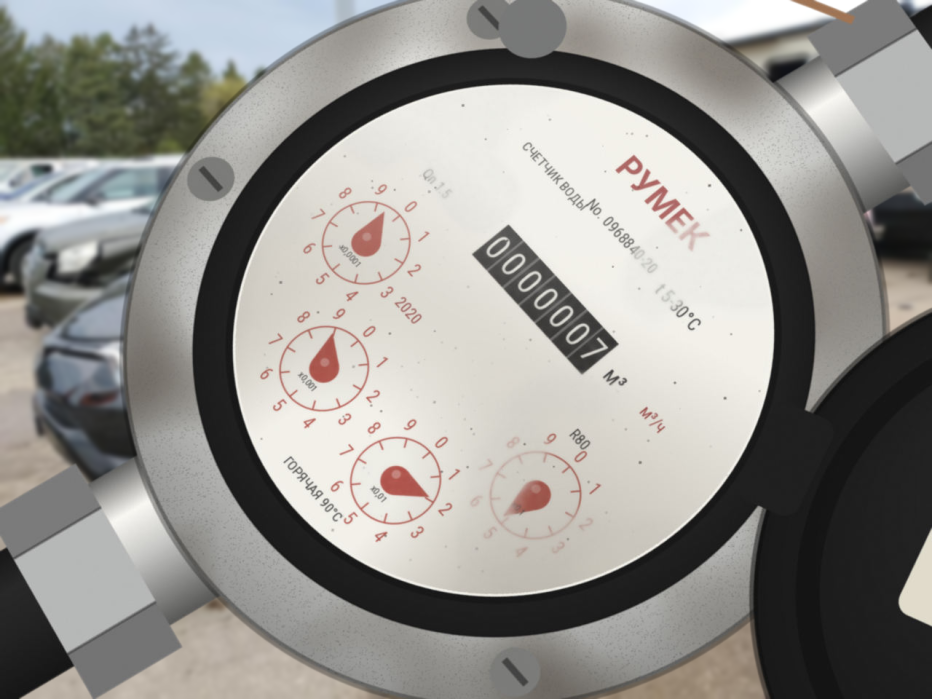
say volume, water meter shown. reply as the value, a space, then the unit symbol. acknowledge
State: 7.5189 m³
